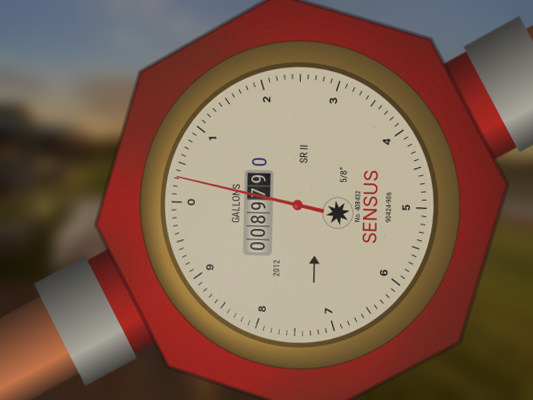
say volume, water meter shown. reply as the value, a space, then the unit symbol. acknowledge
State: 89790.3 gal
